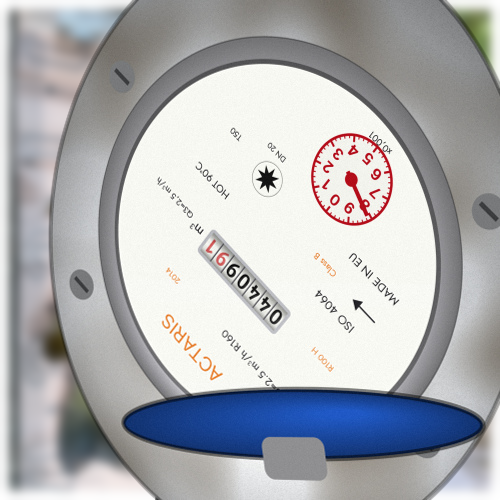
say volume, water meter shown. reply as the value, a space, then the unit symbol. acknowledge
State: 4409.918 m³
